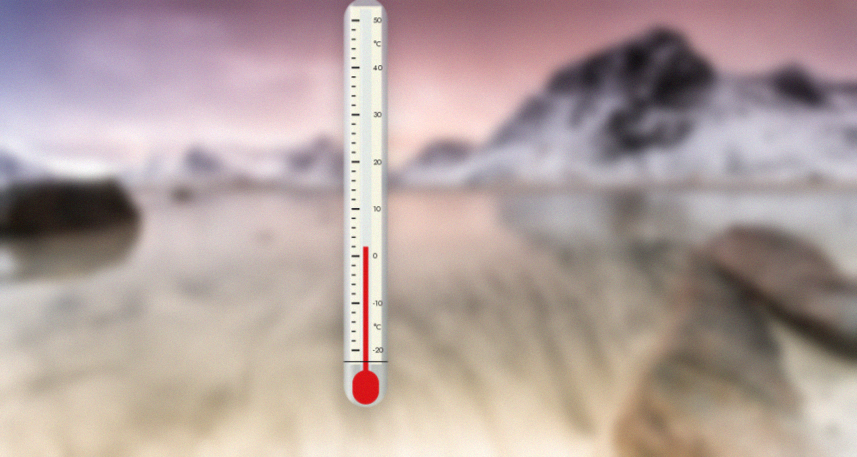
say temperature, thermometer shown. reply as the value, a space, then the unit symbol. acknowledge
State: 2 °C
